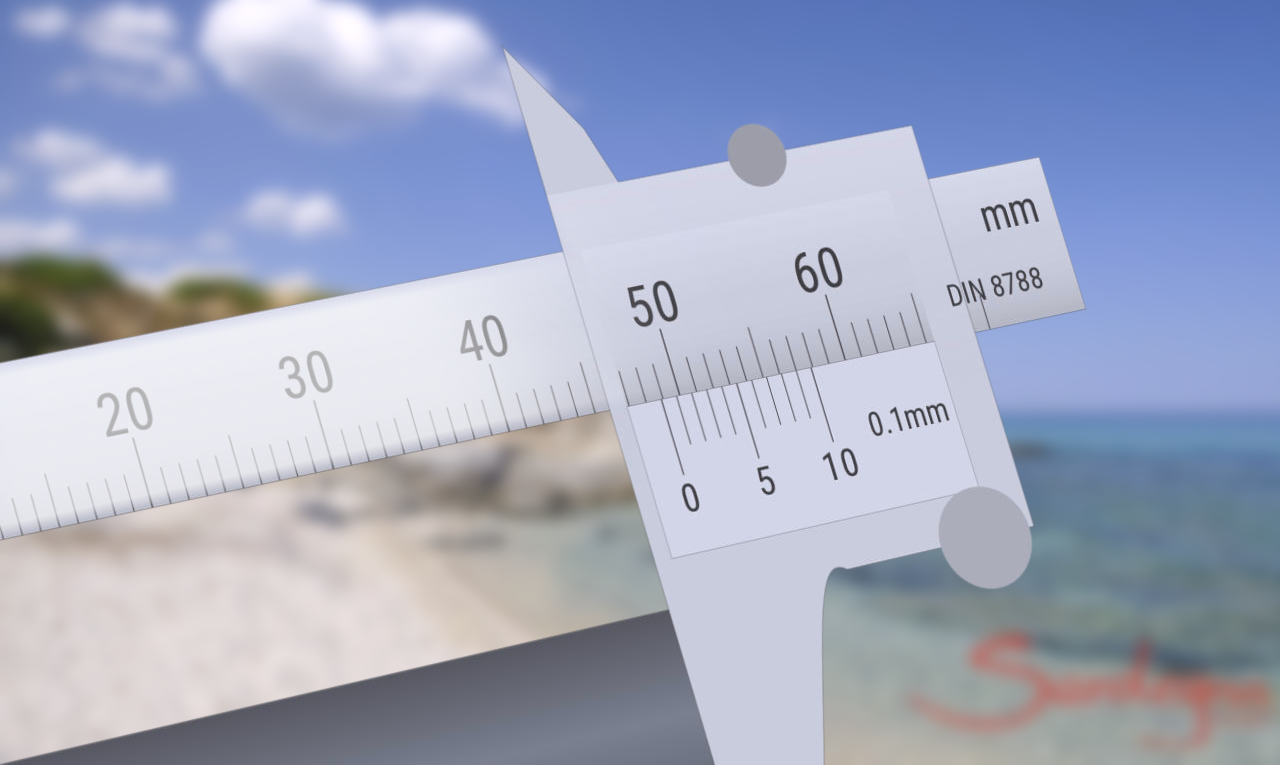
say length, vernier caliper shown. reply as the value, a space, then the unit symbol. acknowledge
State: 48.9 mm
